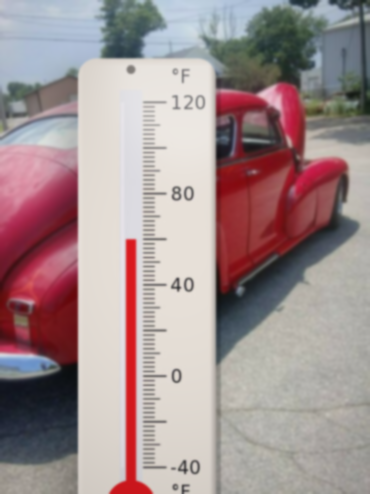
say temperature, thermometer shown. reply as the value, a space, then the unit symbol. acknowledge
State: 60 °F
